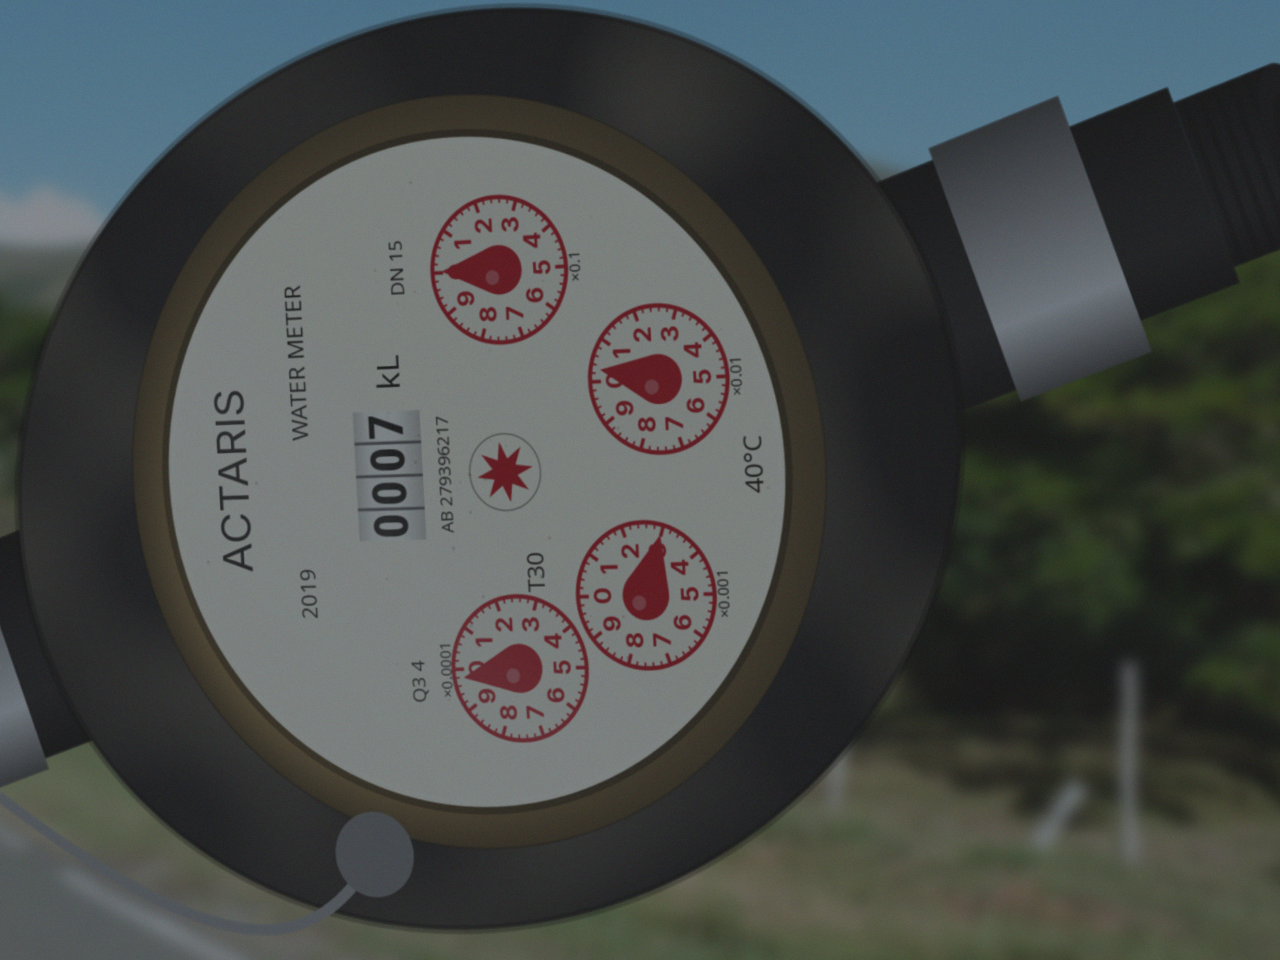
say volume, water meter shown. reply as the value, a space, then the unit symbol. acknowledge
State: 7.0029 kL
